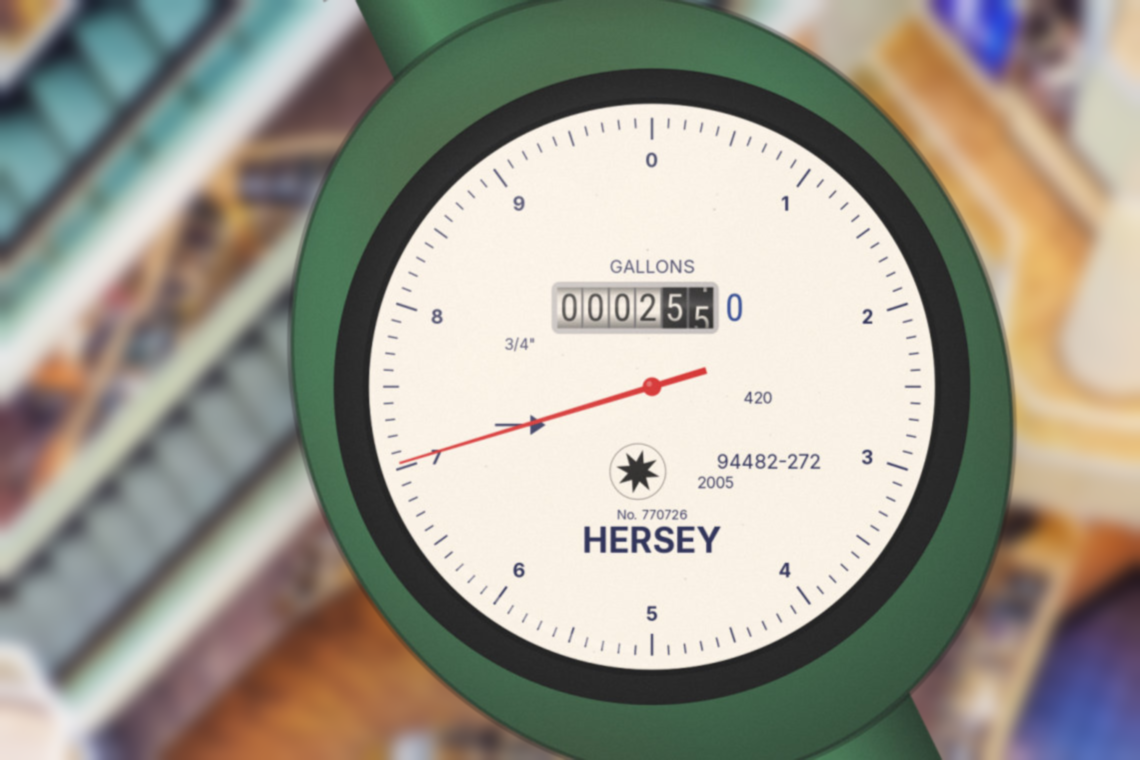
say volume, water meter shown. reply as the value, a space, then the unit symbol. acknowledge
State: 2547.0 gal
